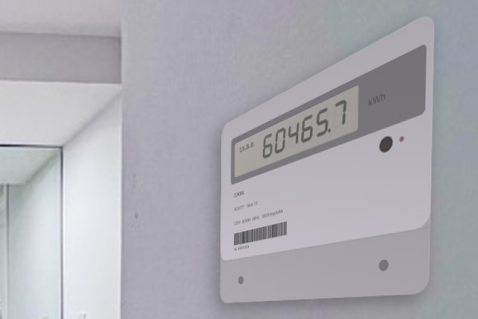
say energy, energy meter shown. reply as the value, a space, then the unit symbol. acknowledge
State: 60465.7 kWh
